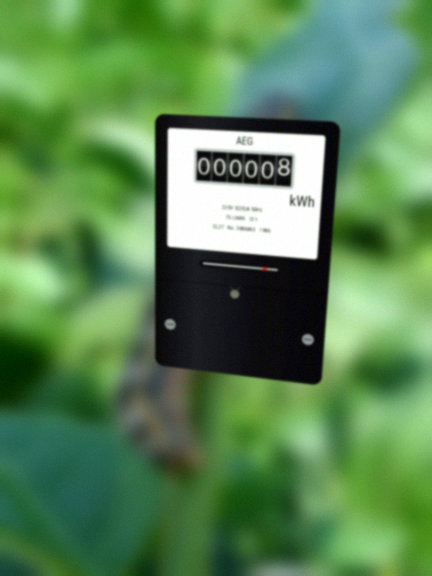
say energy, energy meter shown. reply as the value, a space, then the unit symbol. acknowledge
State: 8 kWh
